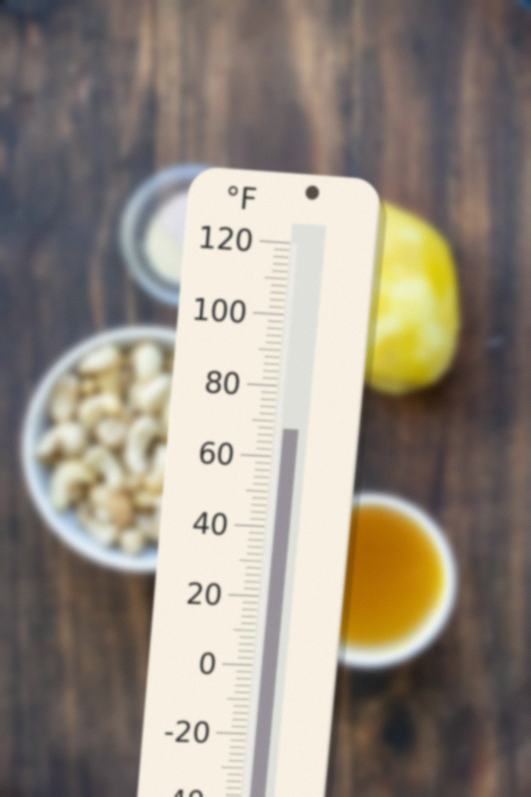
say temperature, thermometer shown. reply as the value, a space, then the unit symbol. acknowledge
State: 68 °F
